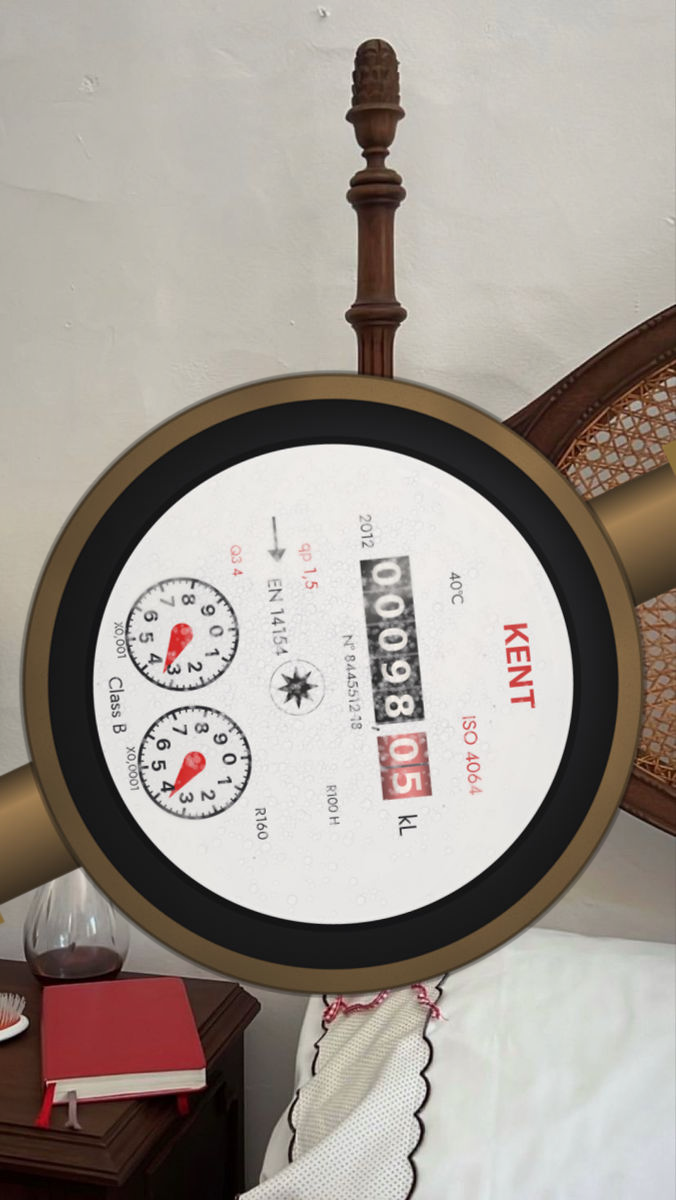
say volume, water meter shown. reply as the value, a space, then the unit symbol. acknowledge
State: 98.0533 kL
